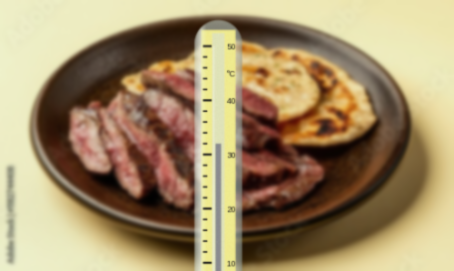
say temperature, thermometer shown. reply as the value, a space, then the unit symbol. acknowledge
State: 32 °C
